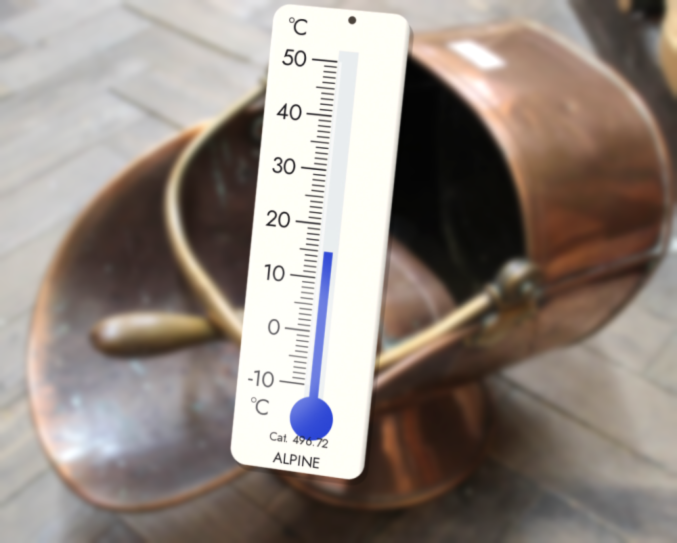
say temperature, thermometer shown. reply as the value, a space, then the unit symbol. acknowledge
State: 15 °C
